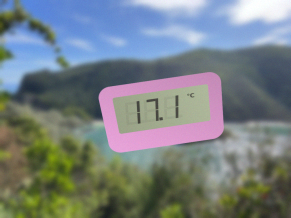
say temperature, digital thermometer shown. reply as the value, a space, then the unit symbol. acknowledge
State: 17.1 °C
